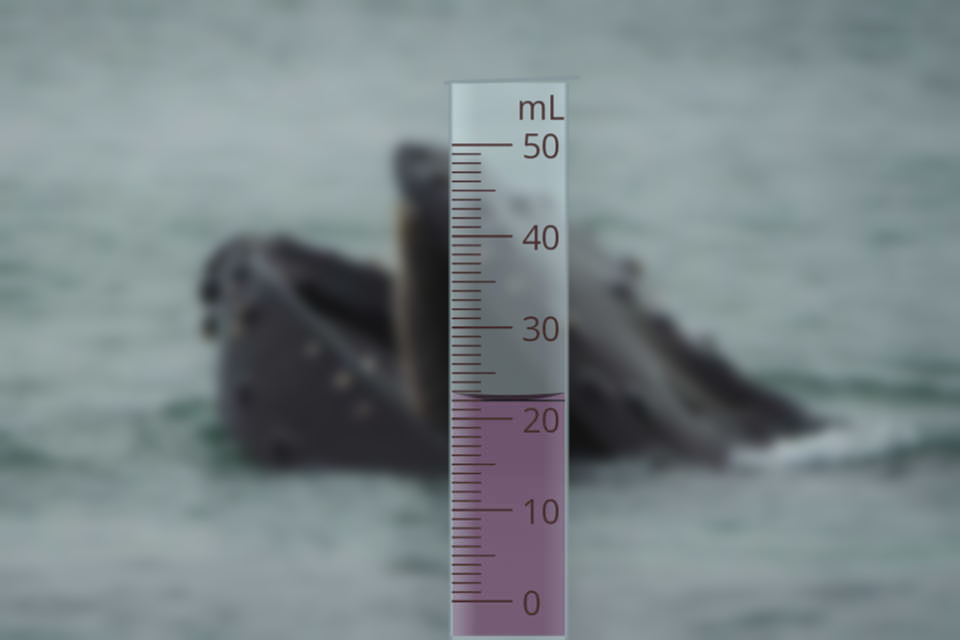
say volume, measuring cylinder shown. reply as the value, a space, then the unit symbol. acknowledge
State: 22 mL
